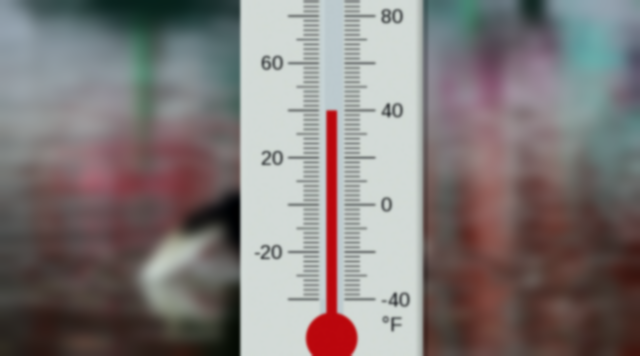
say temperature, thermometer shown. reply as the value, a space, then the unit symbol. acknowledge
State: 40 °F
